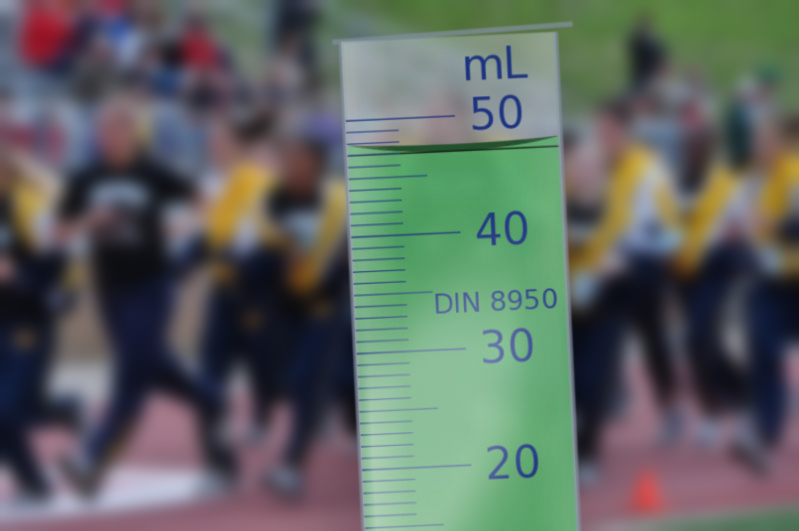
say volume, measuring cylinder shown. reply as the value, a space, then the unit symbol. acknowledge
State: 47 mL
